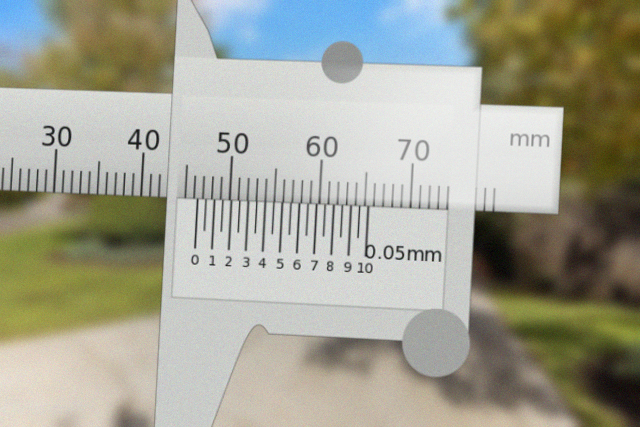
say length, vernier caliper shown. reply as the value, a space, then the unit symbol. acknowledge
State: 46.4 mm
